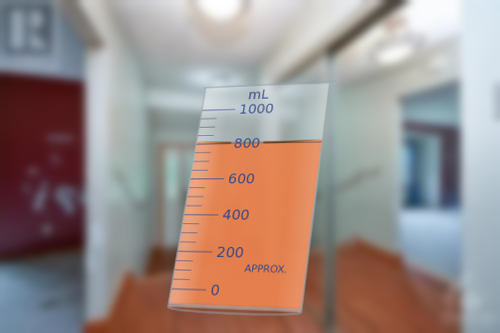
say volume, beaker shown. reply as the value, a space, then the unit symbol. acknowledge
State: 800 mL
